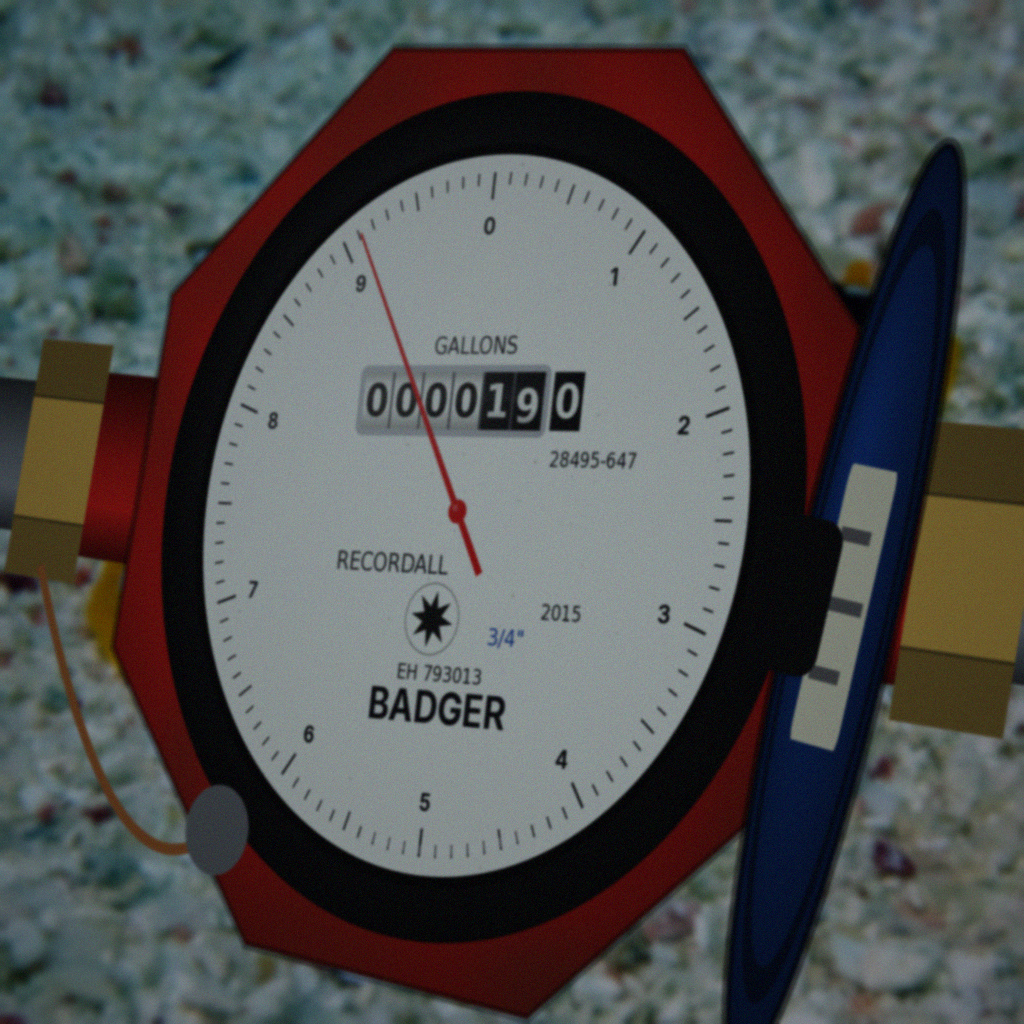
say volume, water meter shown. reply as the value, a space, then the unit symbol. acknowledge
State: 189.1 gal
